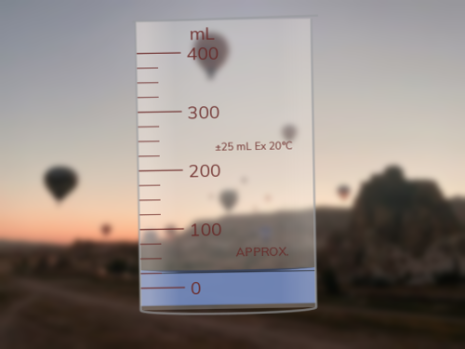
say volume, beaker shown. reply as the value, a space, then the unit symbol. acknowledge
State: 25 mL
